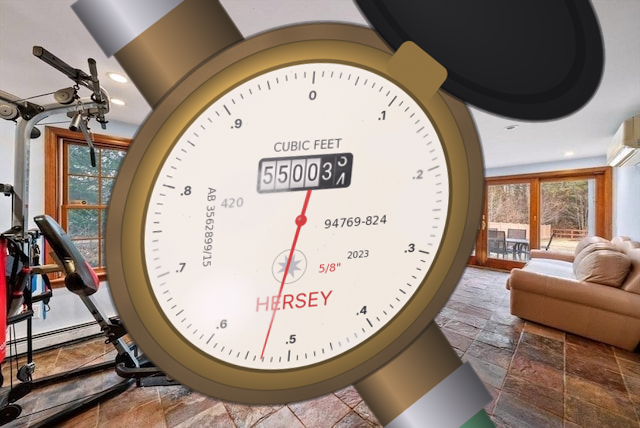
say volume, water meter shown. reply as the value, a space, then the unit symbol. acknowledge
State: 550033.53 ft³
